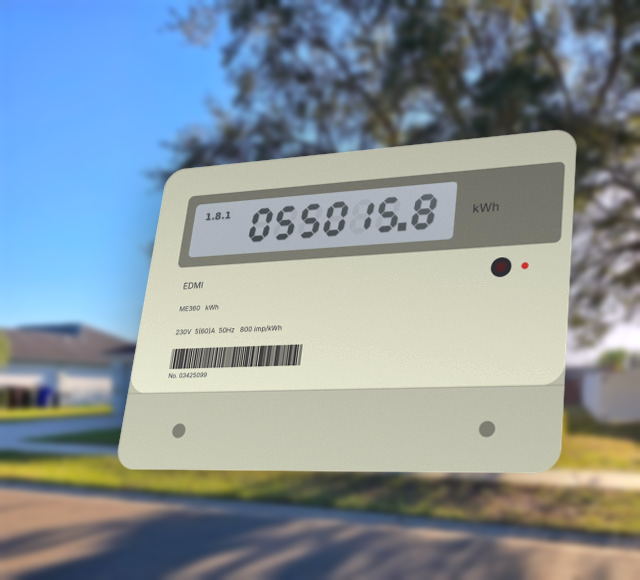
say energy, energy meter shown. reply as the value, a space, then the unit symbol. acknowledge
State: 55015.8 kWh
